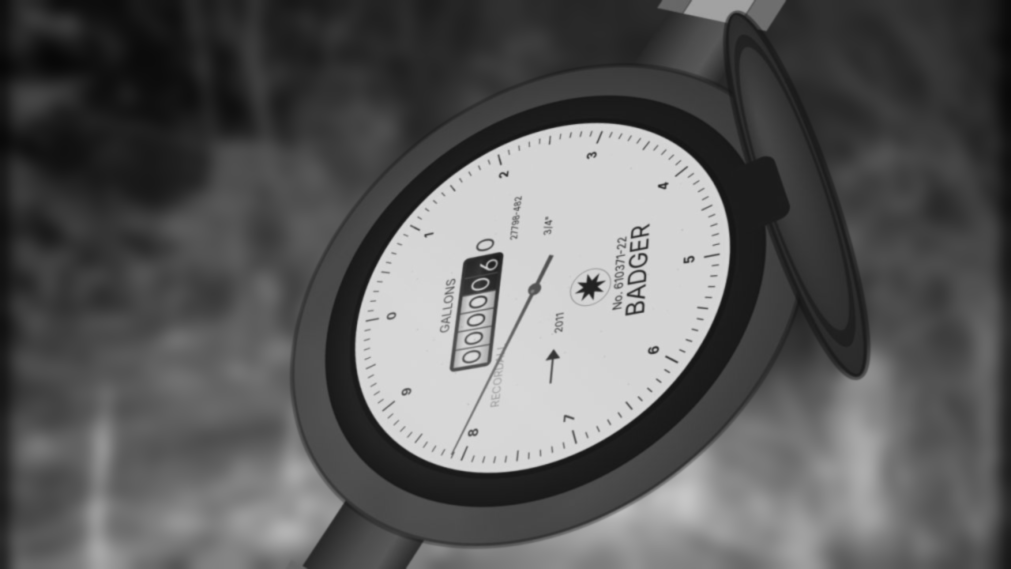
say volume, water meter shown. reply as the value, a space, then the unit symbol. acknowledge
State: 58.1 gal
